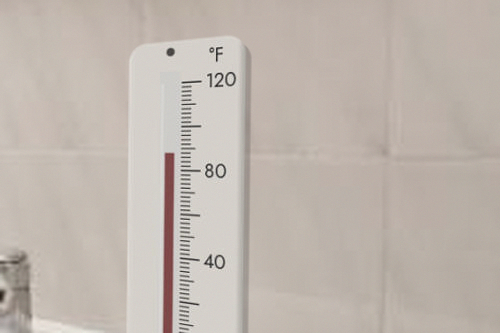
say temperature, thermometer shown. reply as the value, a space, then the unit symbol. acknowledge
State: 88 °F
